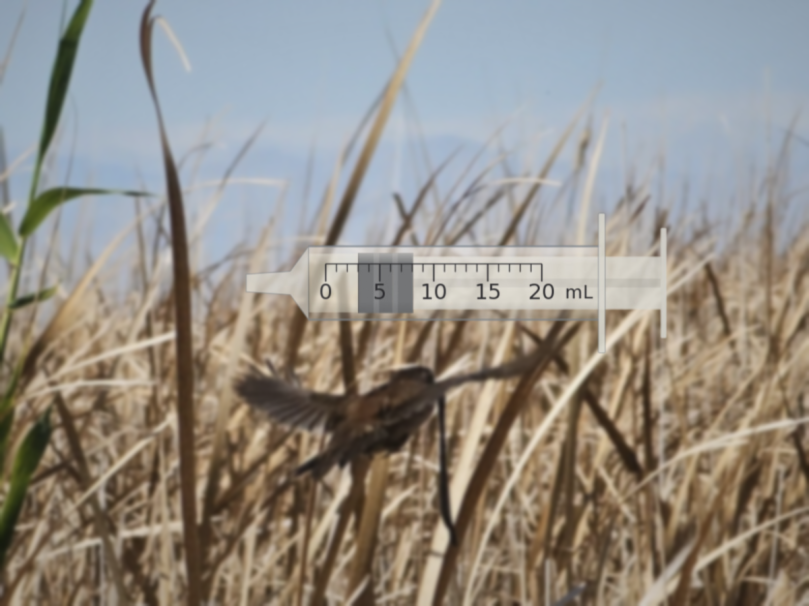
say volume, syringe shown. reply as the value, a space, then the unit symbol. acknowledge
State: 3 mL
